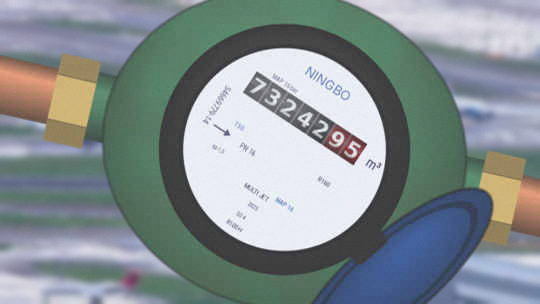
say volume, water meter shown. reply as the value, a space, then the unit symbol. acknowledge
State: 73242.95 m³
